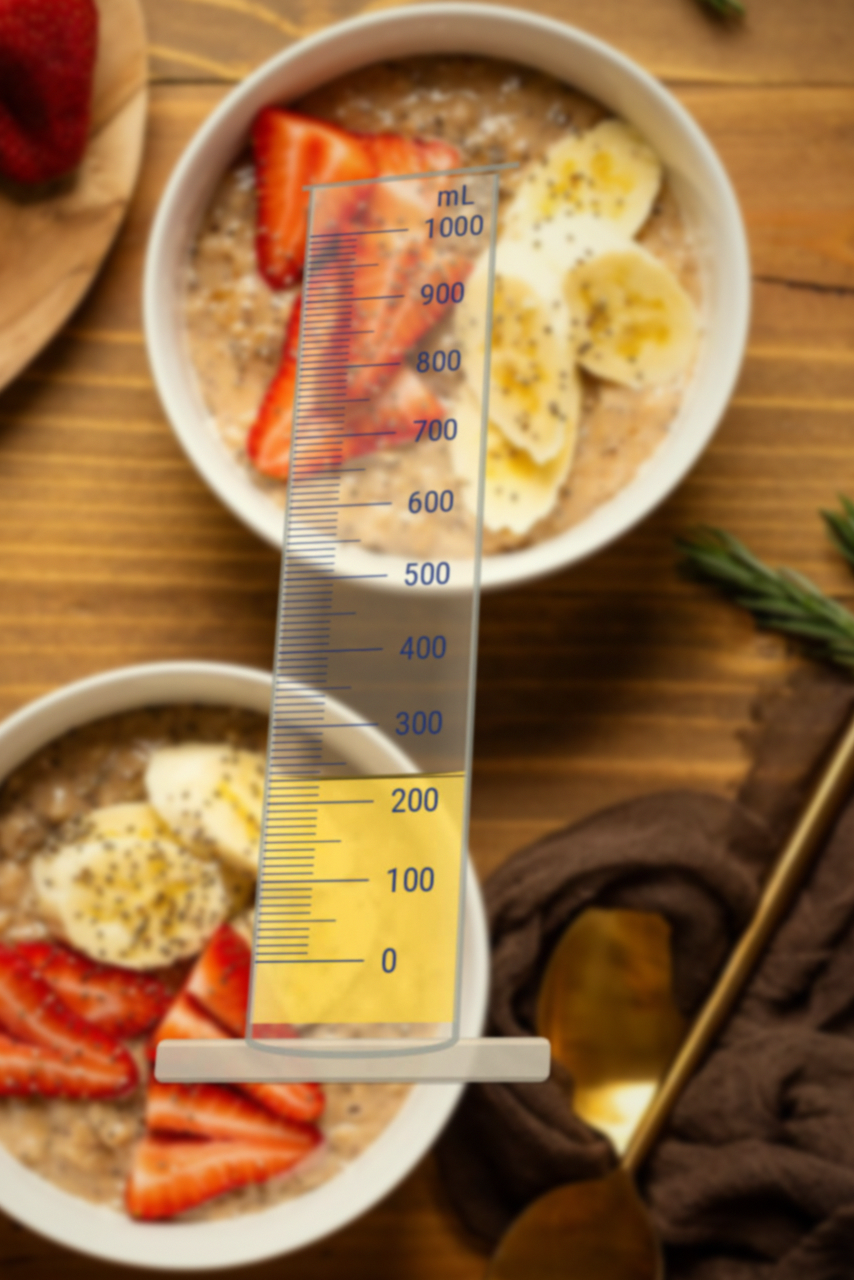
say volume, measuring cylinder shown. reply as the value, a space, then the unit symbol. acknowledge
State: 230 mL
